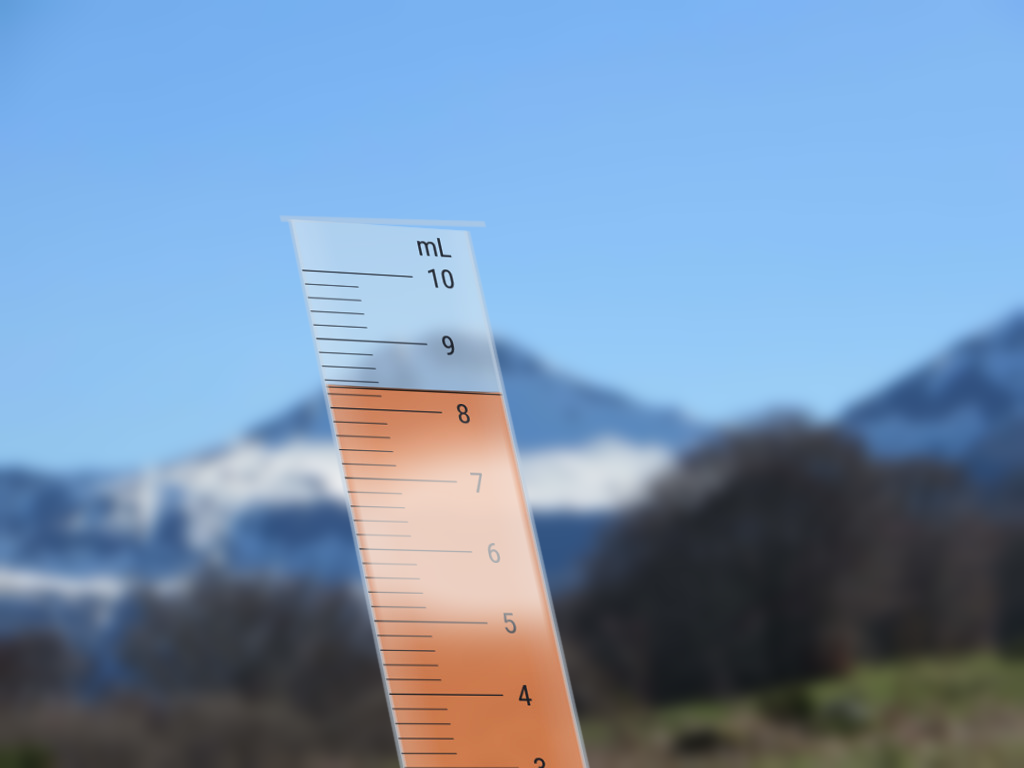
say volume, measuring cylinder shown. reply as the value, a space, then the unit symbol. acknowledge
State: 8.3 mL
